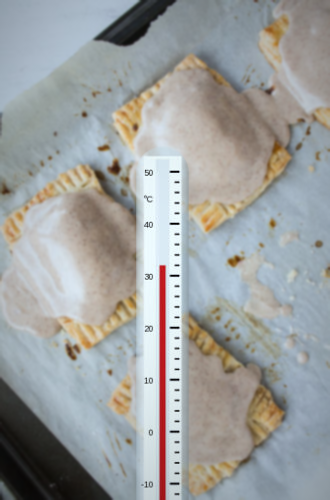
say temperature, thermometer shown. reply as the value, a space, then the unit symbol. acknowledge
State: 32 °C
